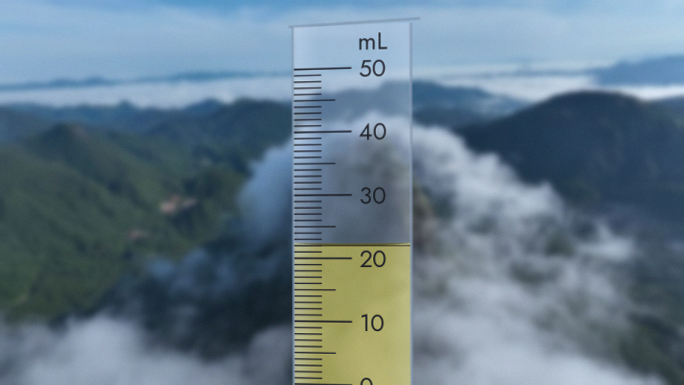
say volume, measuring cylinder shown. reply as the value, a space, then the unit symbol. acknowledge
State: 22 mL
